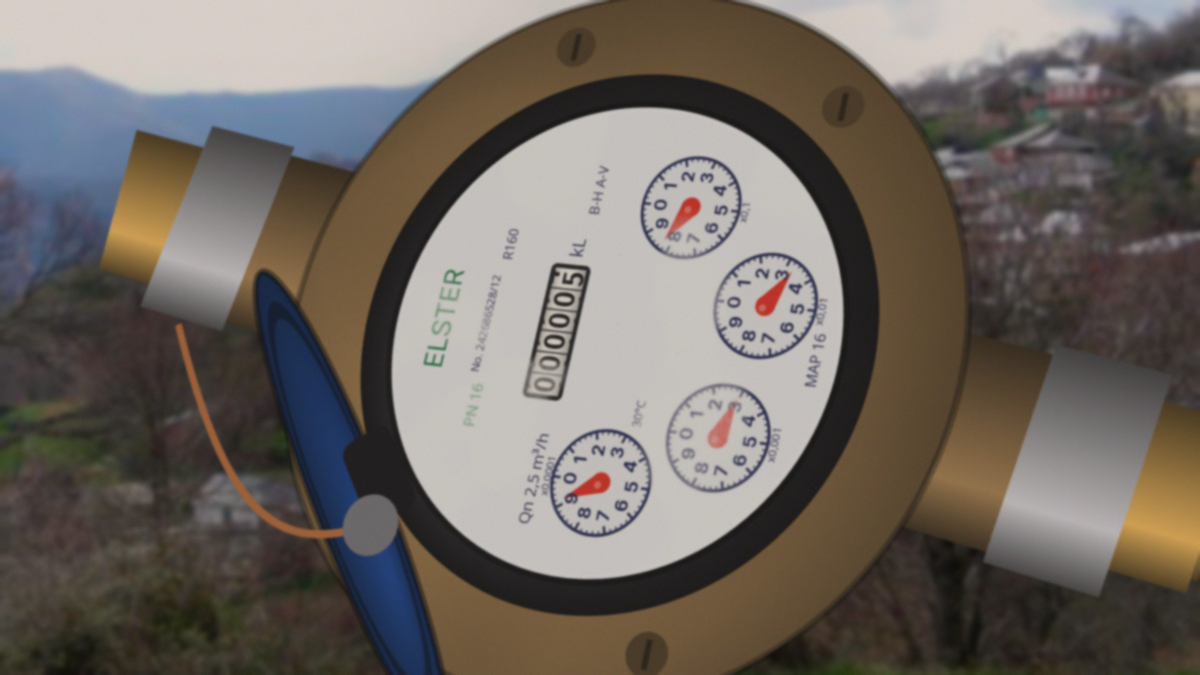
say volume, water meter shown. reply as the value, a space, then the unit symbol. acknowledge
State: 4.8329 kL
